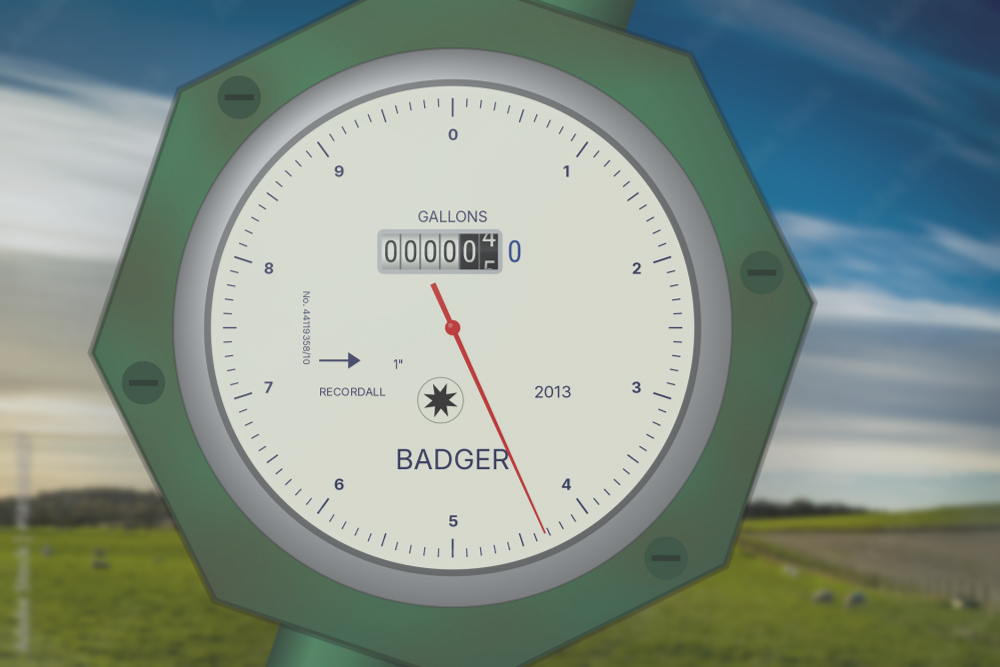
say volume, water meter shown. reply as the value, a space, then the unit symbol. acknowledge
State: 44.3 gal
